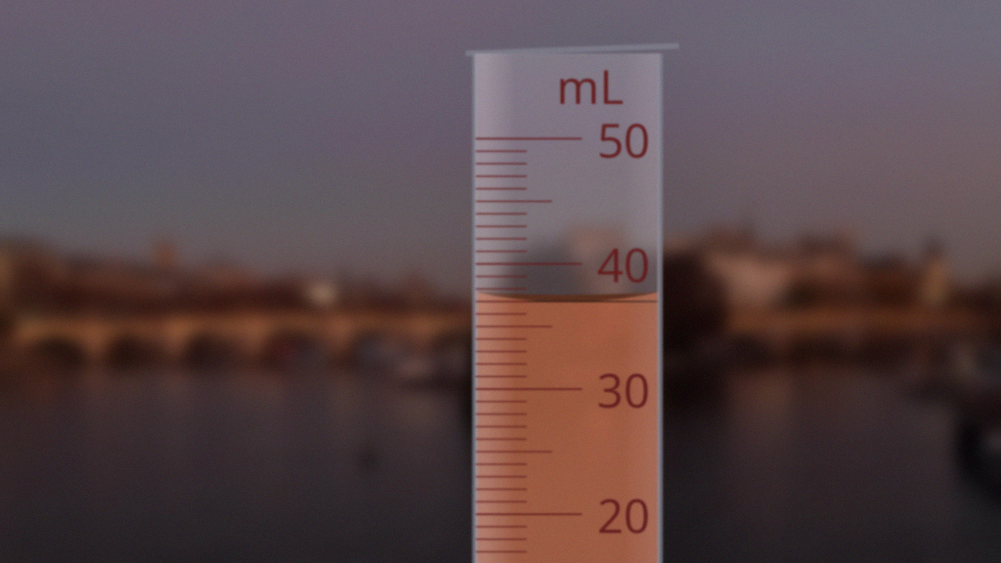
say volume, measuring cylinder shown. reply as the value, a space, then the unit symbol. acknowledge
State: 37 mL
